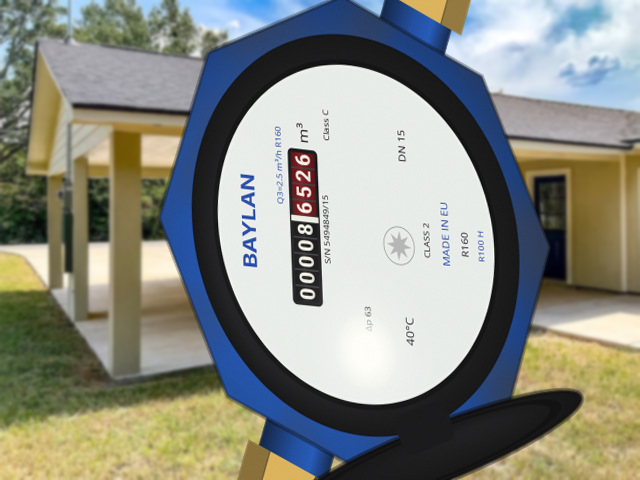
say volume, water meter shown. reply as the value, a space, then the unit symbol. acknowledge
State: 8.6526 m³
